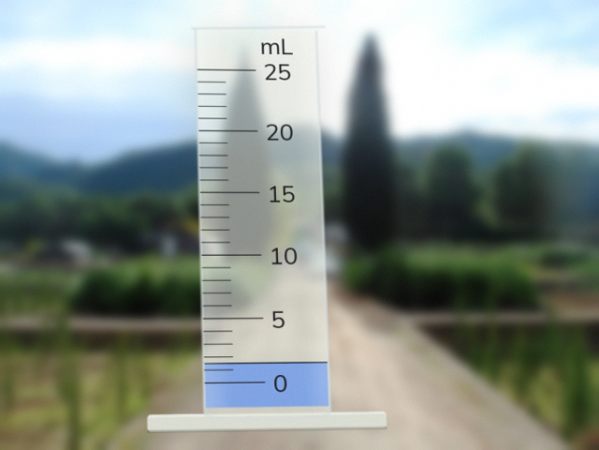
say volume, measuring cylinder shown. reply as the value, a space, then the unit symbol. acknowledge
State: 1.5 mL
